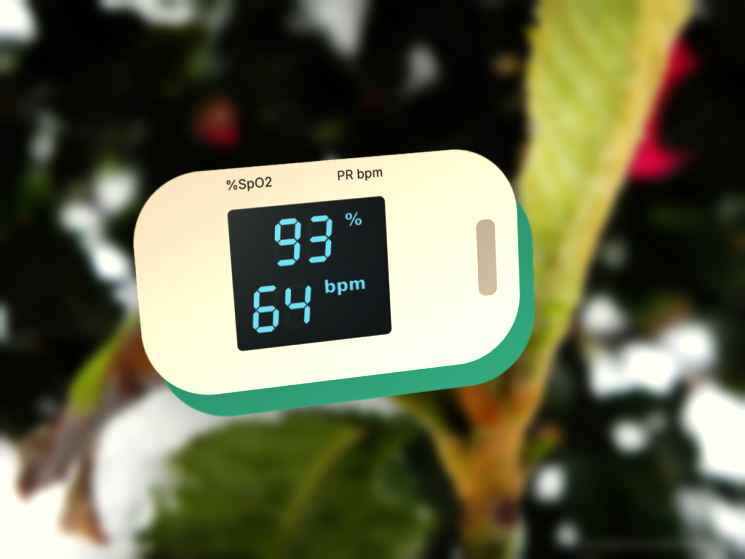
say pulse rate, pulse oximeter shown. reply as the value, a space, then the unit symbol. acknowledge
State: 64 bpm
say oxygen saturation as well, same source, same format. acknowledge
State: 93 %
